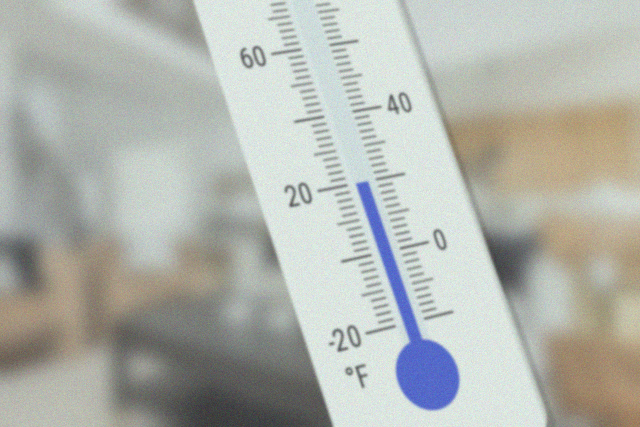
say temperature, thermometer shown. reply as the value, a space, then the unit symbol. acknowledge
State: 20 °F
